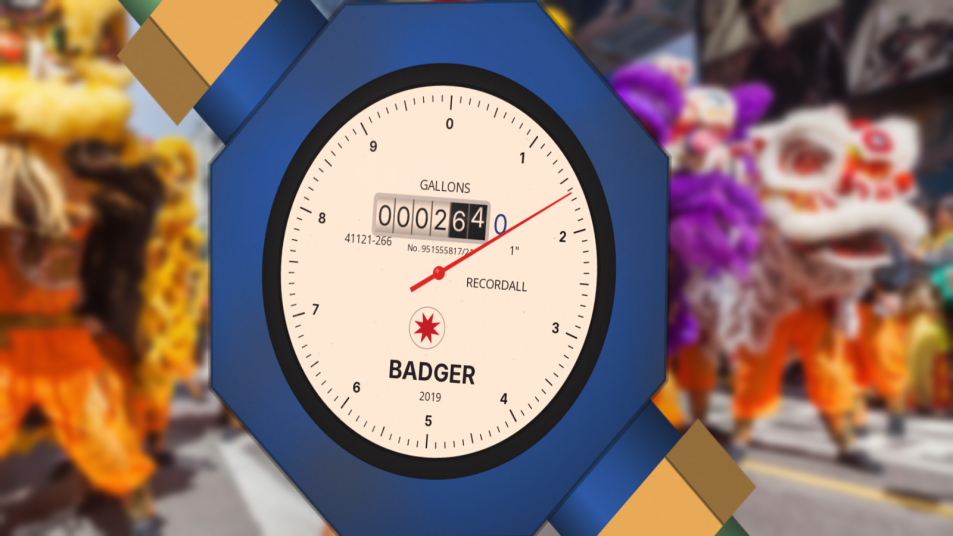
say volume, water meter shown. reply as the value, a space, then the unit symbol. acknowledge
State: 2641.6 gal
